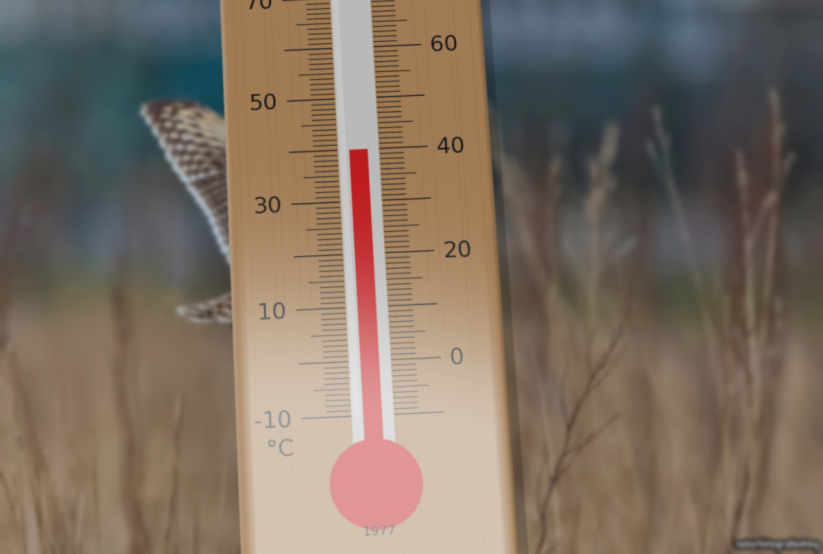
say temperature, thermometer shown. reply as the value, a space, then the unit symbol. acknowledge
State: 40 °C
